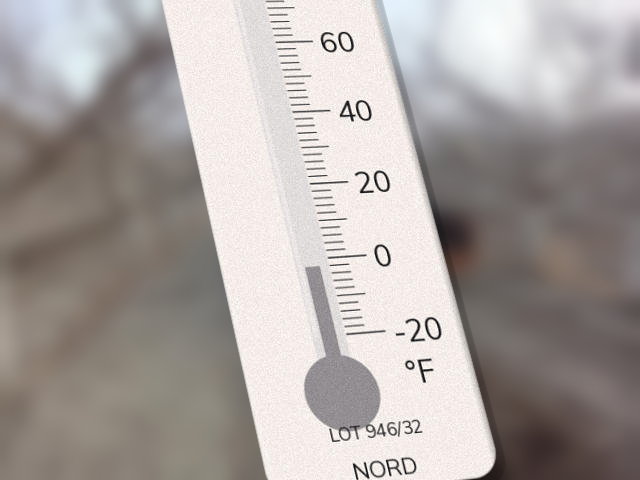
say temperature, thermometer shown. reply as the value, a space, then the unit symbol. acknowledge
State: -2 °F
